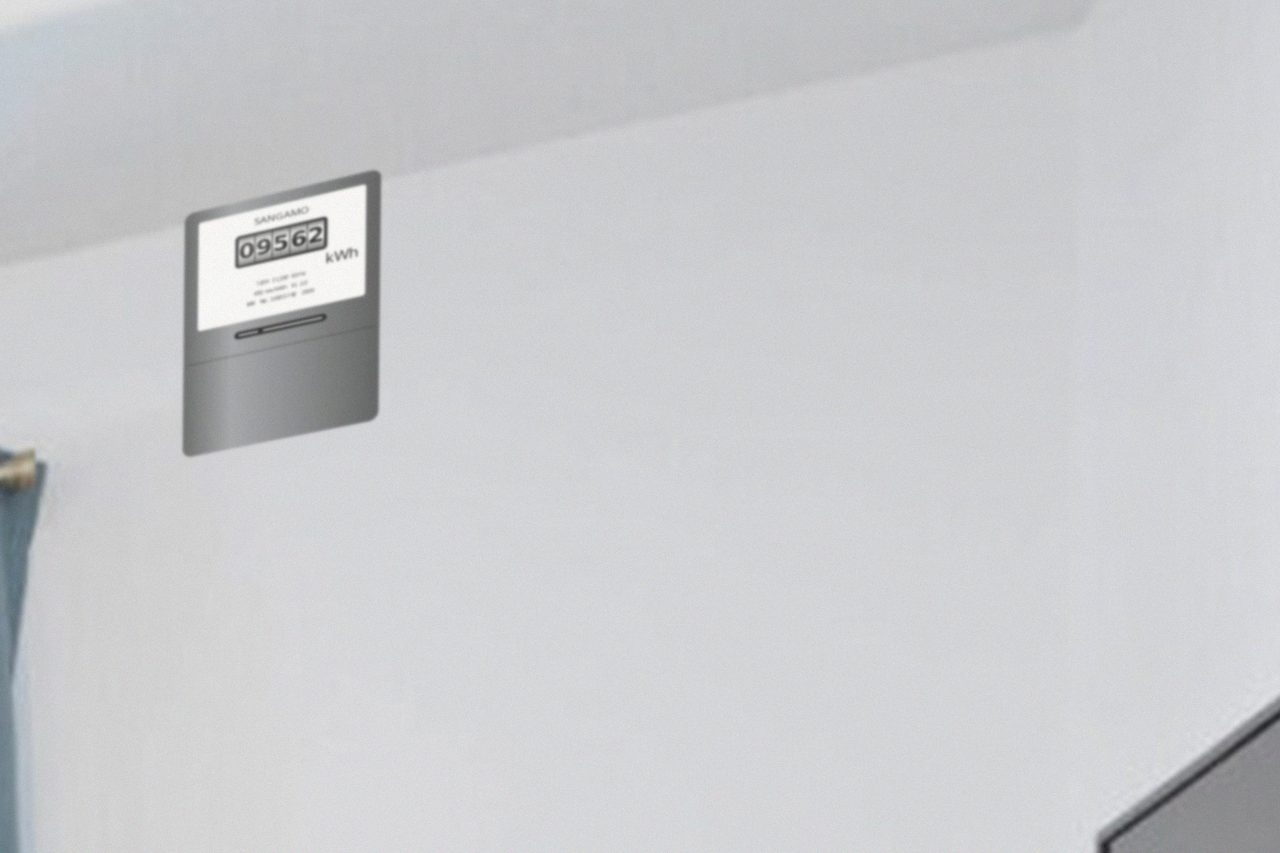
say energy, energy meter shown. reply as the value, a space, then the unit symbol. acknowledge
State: 9562 kWh
